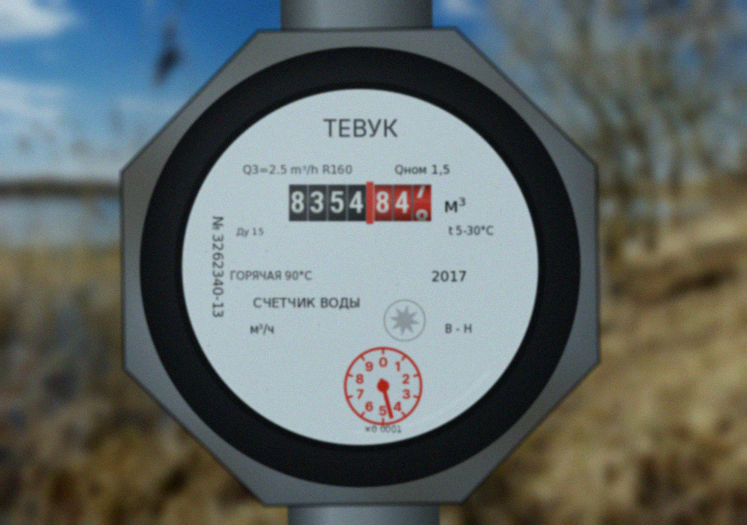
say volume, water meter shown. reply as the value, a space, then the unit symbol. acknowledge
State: 8354.8474 m³
